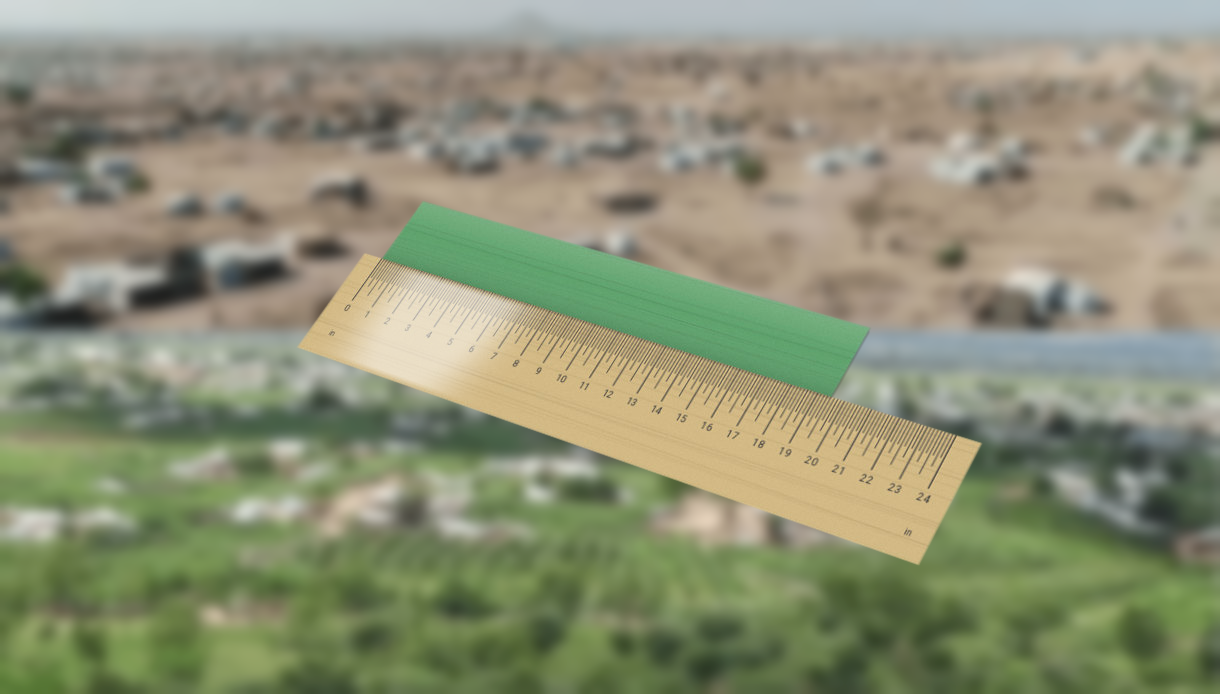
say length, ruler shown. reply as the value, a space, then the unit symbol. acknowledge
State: 19.5 in
